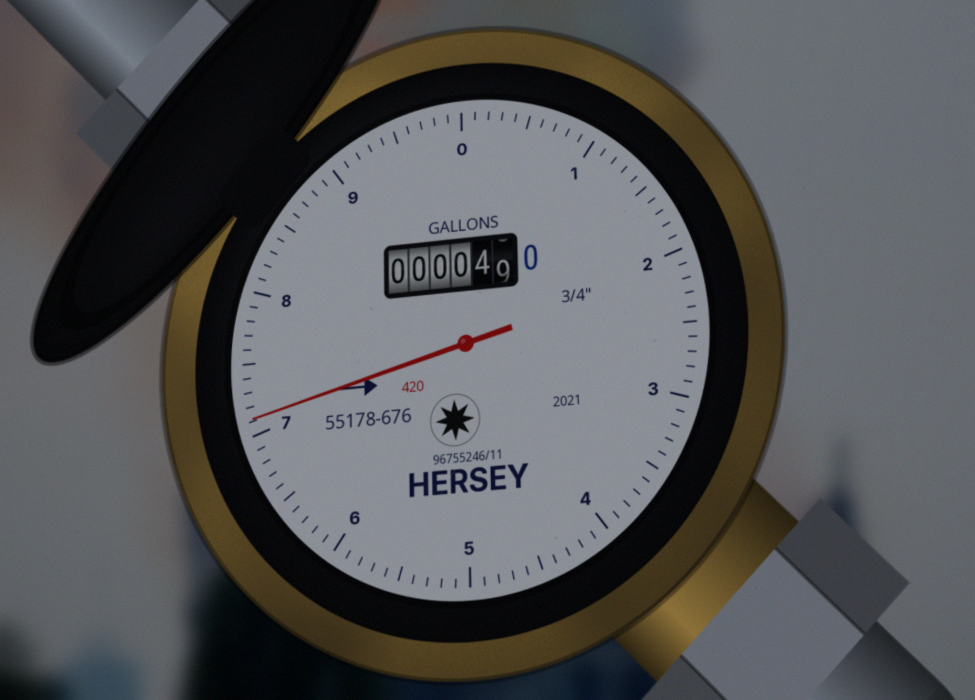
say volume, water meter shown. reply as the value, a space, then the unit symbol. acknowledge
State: 487.1 gal
